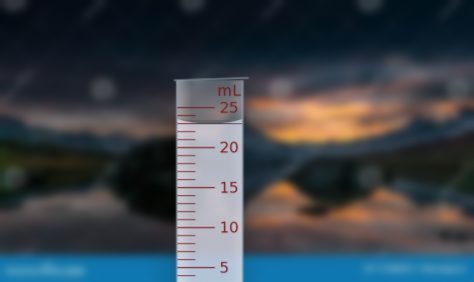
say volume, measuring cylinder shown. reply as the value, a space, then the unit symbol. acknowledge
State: 23 mL
